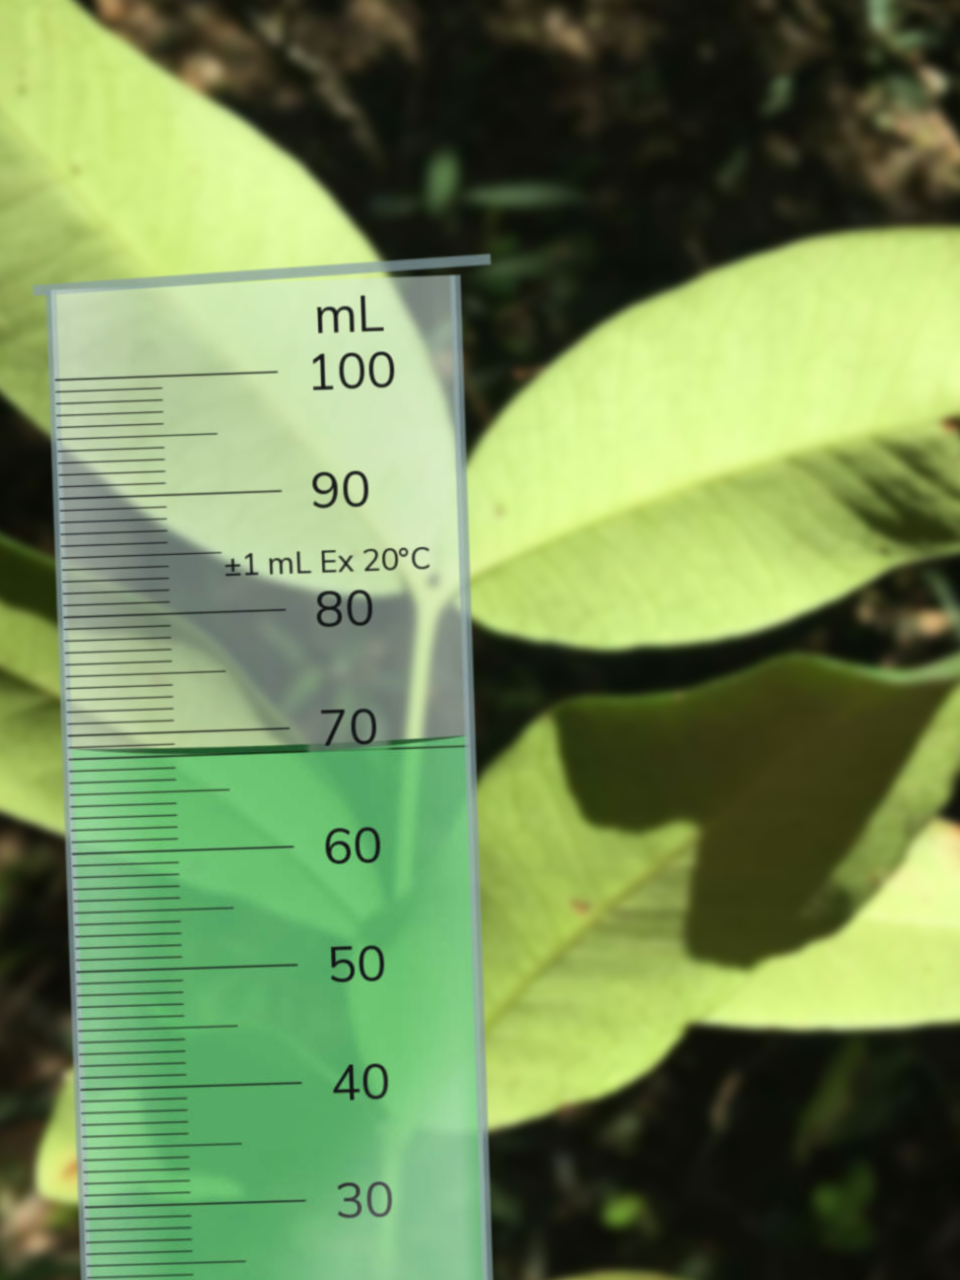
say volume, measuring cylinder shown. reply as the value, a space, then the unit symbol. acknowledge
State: 68 mL
